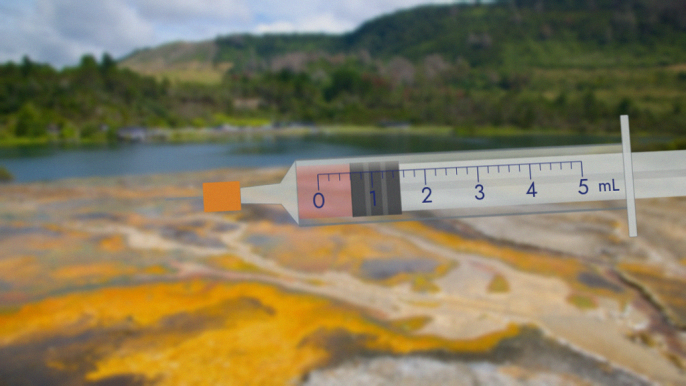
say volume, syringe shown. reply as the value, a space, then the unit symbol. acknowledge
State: 0.6 mL
